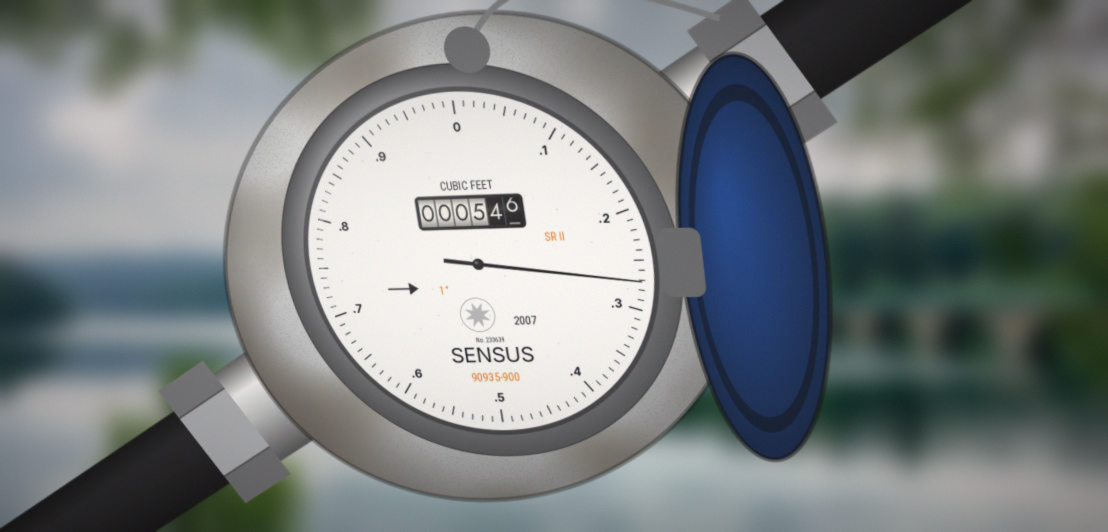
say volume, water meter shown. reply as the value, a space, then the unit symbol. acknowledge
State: 546.27 ft³
